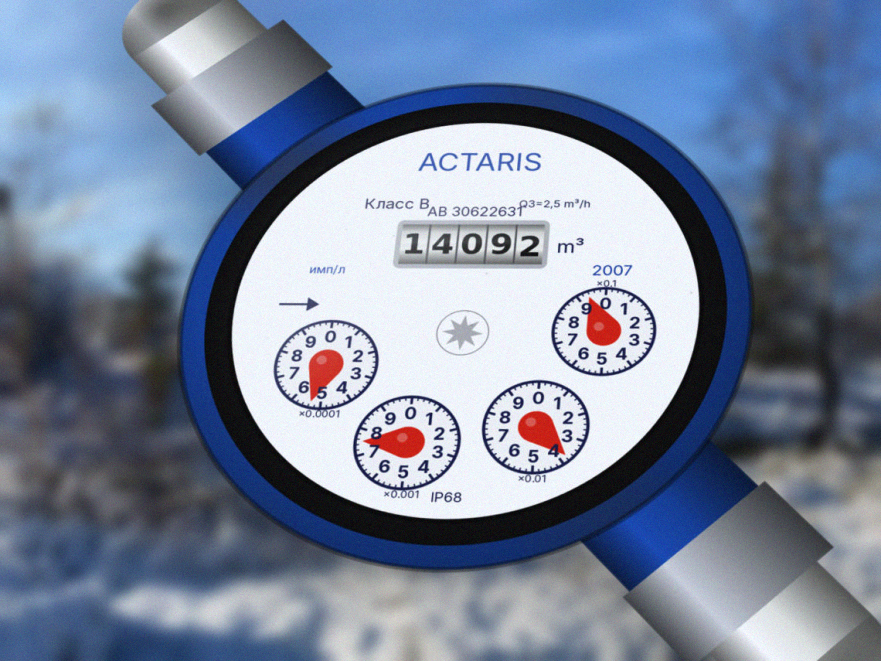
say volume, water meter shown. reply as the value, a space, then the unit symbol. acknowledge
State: 14091.9375 m³
